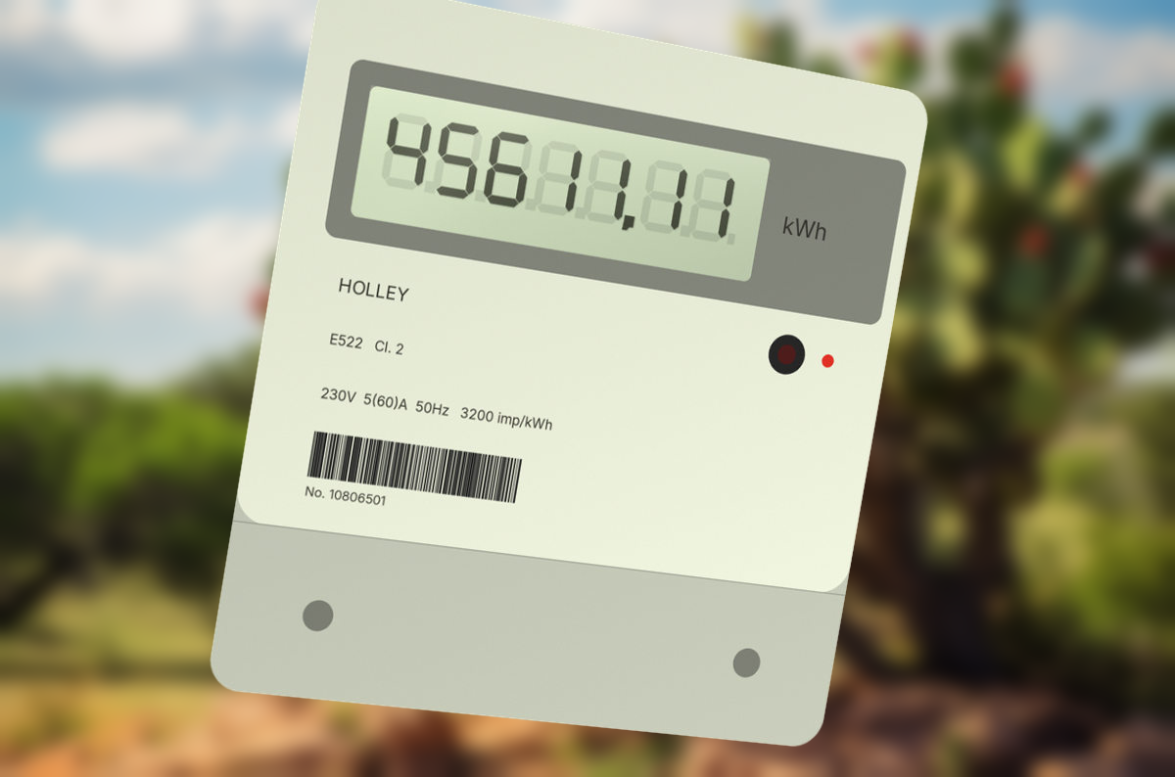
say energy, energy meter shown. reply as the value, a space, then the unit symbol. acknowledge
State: 45611.11 kWh
